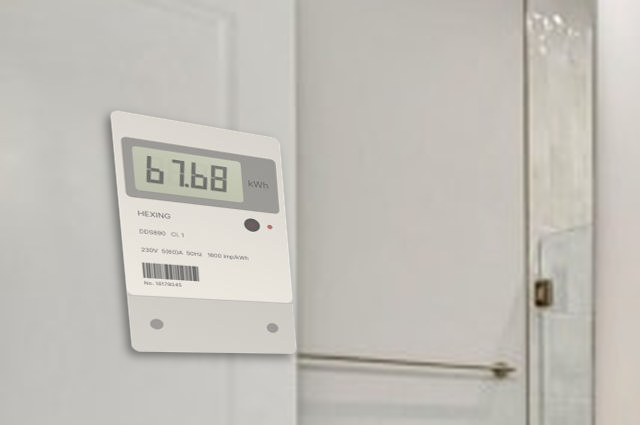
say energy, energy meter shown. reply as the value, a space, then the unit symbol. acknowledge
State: 67.68 kWh
